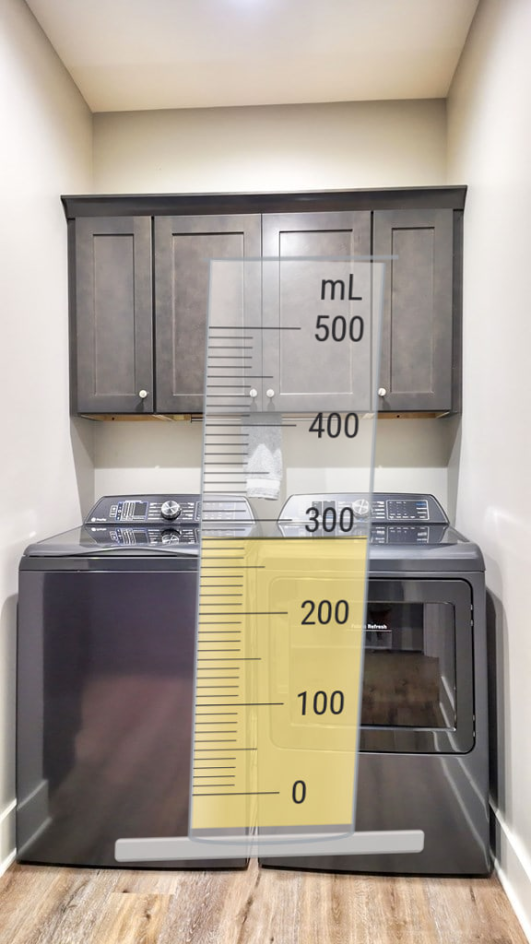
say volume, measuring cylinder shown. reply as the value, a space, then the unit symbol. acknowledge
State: 280 mL
